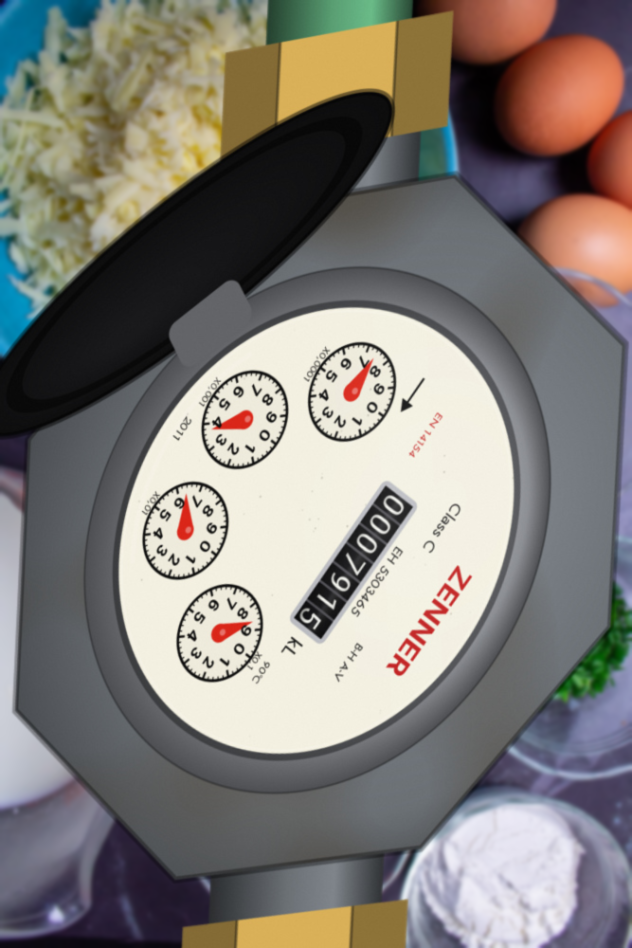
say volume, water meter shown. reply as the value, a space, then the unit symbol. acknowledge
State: 7914.8637 kL
